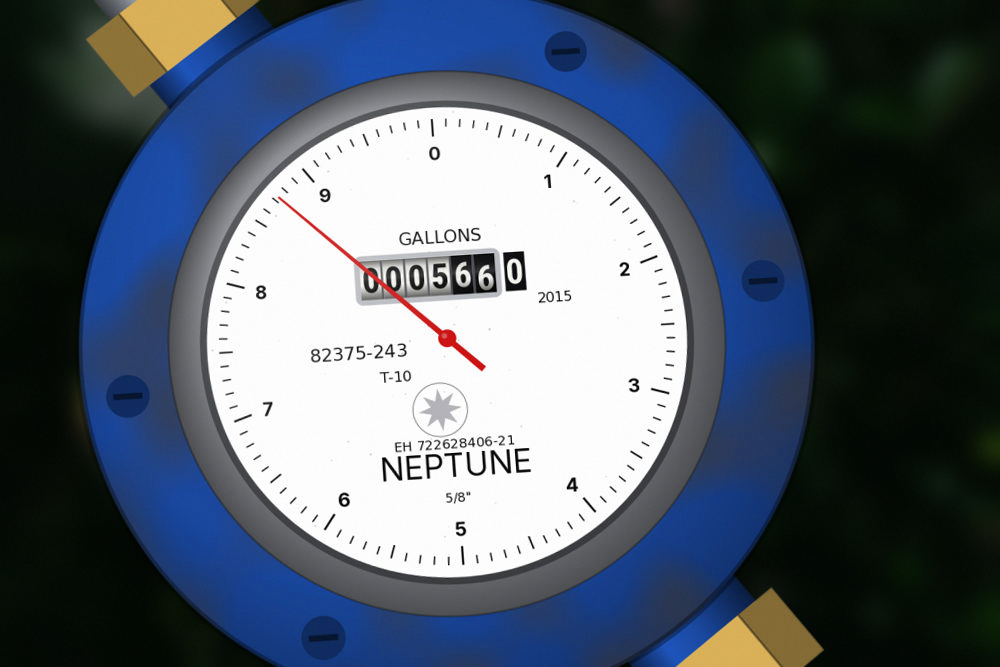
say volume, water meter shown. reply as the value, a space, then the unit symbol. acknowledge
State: 5658.7 gal
